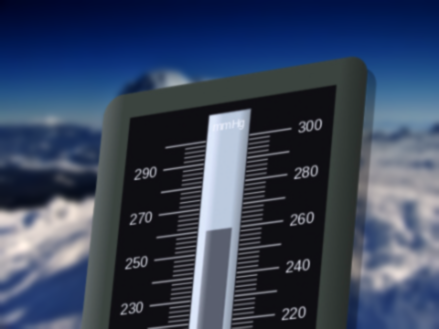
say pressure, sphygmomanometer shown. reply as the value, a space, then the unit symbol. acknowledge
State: 260 mmHg
